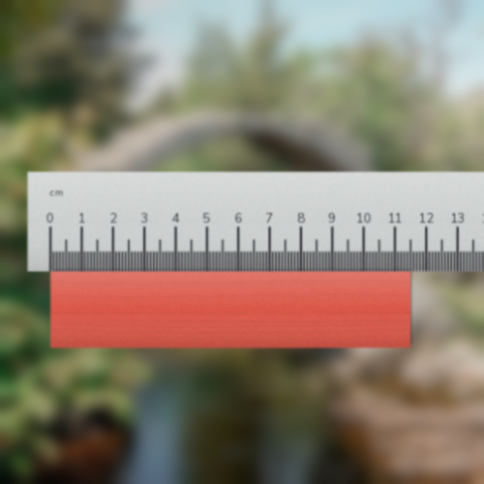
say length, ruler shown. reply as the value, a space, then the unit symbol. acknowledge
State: 11.5 cm
